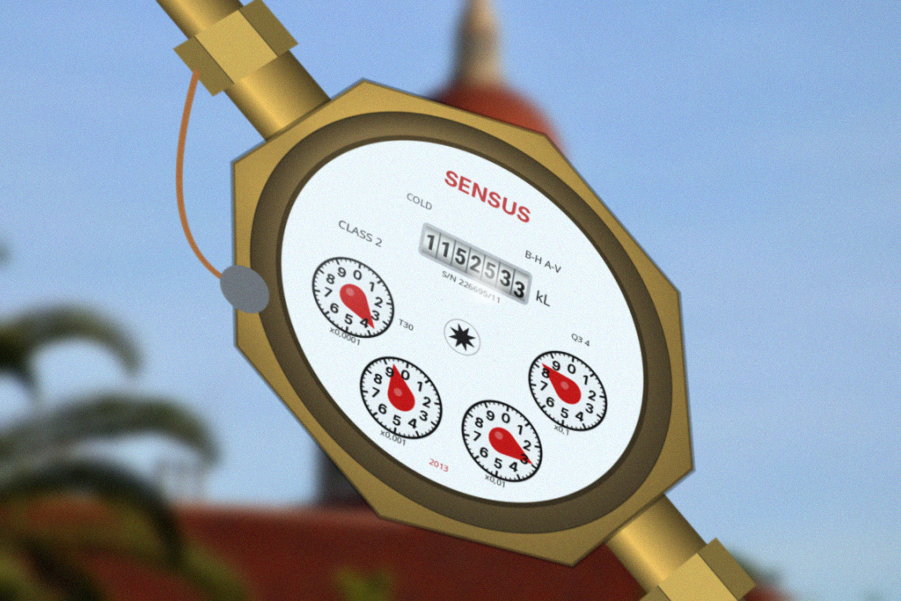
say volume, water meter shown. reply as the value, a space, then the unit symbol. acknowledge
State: 1152532.8293 kL
